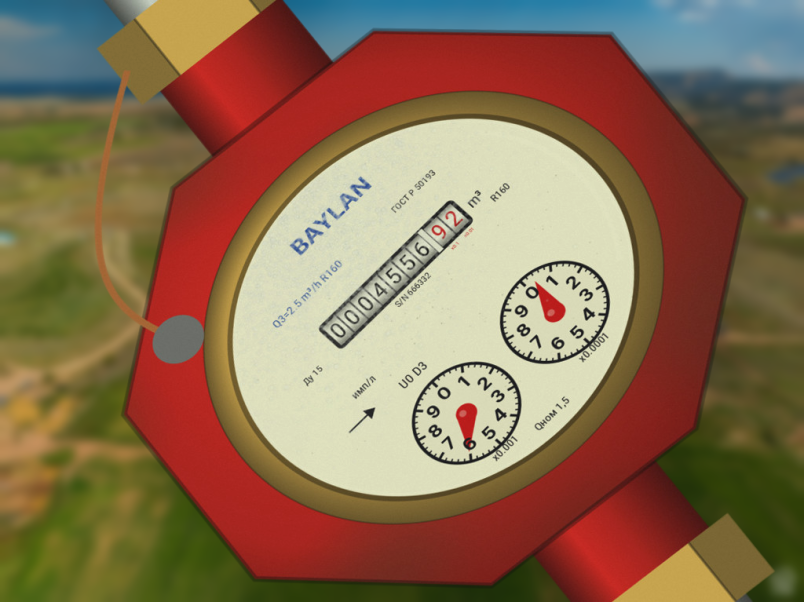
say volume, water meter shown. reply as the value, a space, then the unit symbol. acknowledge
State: 4556.9260 m³
